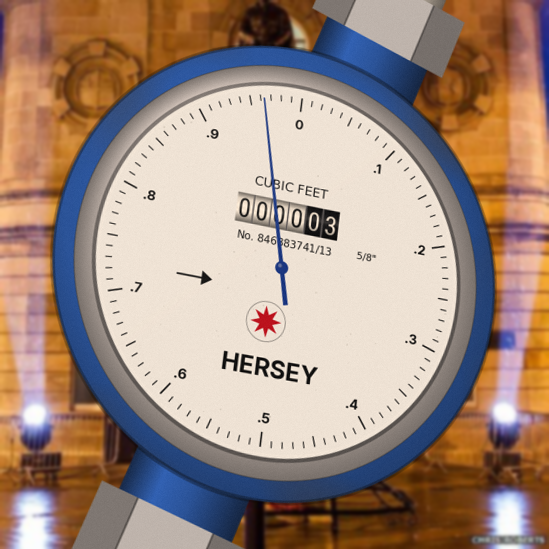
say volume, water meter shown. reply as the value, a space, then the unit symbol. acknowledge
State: 2.96 ft³
